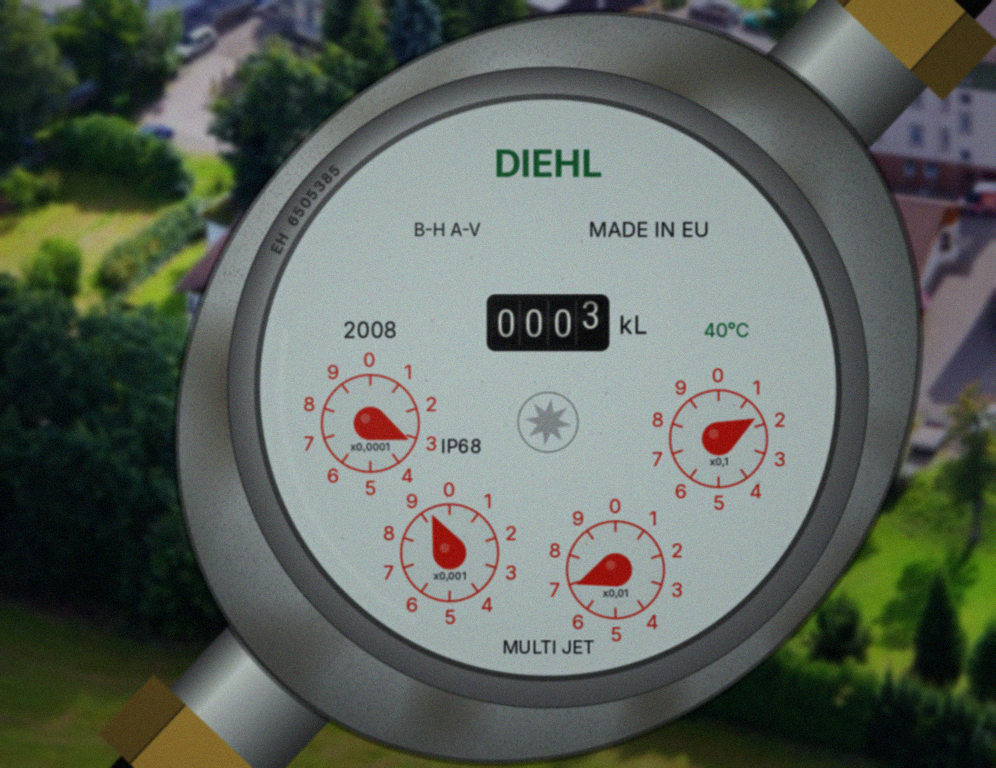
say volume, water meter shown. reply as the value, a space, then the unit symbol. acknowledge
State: 3.1693 kL
